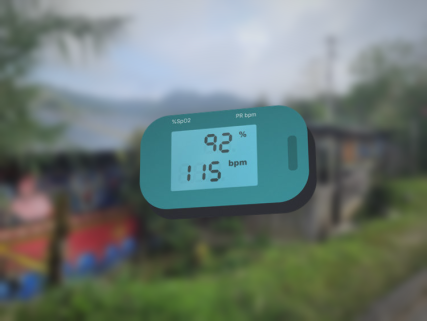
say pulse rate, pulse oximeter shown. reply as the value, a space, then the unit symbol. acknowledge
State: 115 bpm
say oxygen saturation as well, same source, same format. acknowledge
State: 92 %
